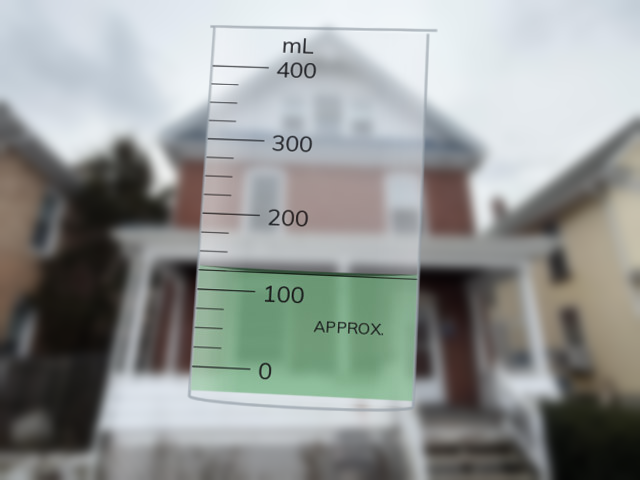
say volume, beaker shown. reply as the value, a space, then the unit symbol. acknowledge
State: 125 mL
